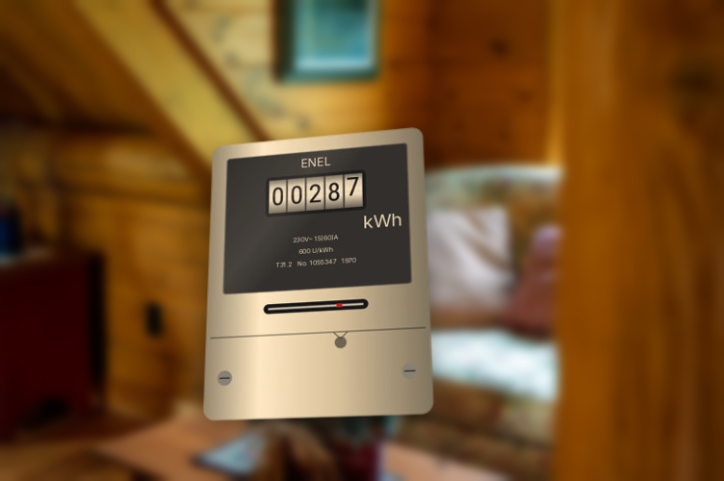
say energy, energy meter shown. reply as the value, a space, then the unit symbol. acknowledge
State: 287 kWh
